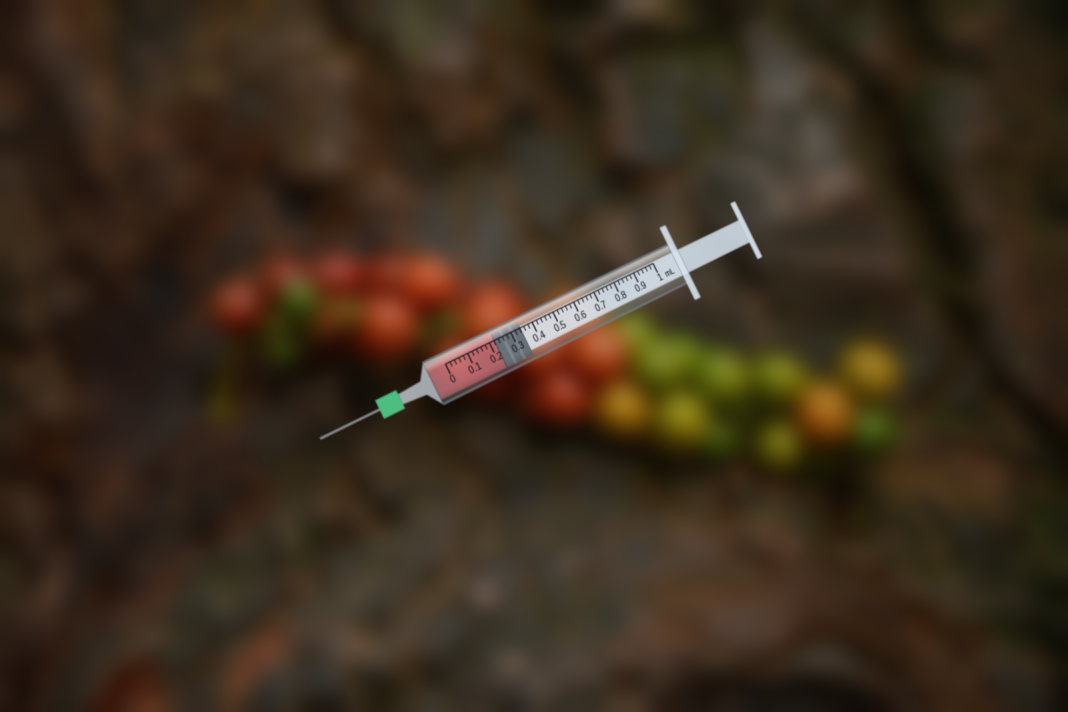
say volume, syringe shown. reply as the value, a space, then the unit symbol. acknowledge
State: 0.22 mL
